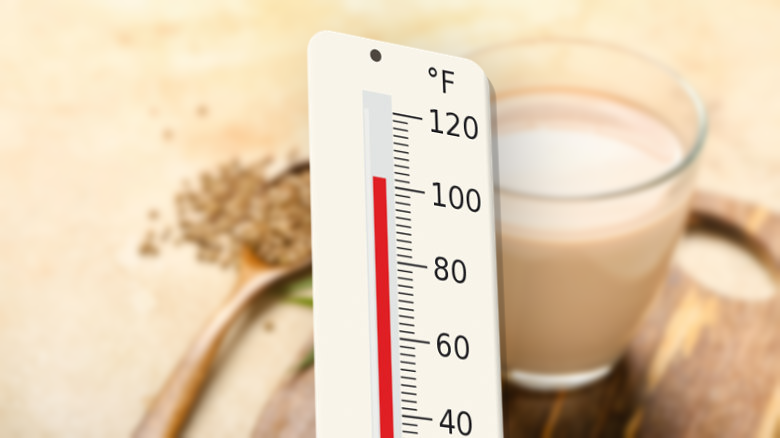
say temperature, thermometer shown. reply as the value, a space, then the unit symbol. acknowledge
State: 102 °F
